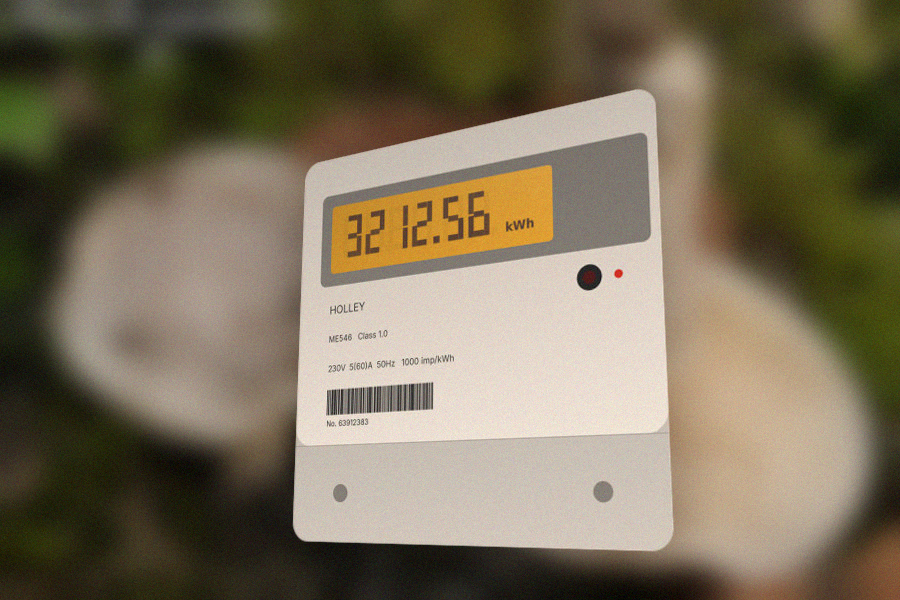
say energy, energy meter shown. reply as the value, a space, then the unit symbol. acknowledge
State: 3212.56 kWh
